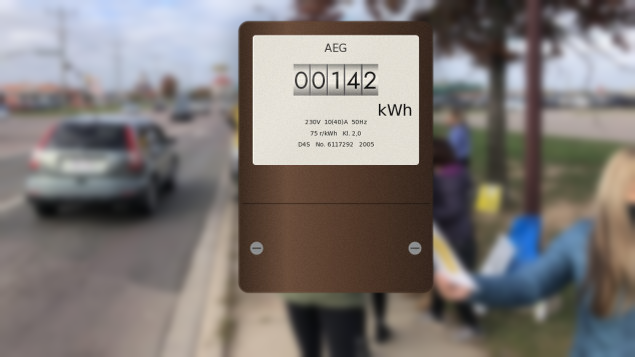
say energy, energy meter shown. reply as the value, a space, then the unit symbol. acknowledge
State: 142 kWh
